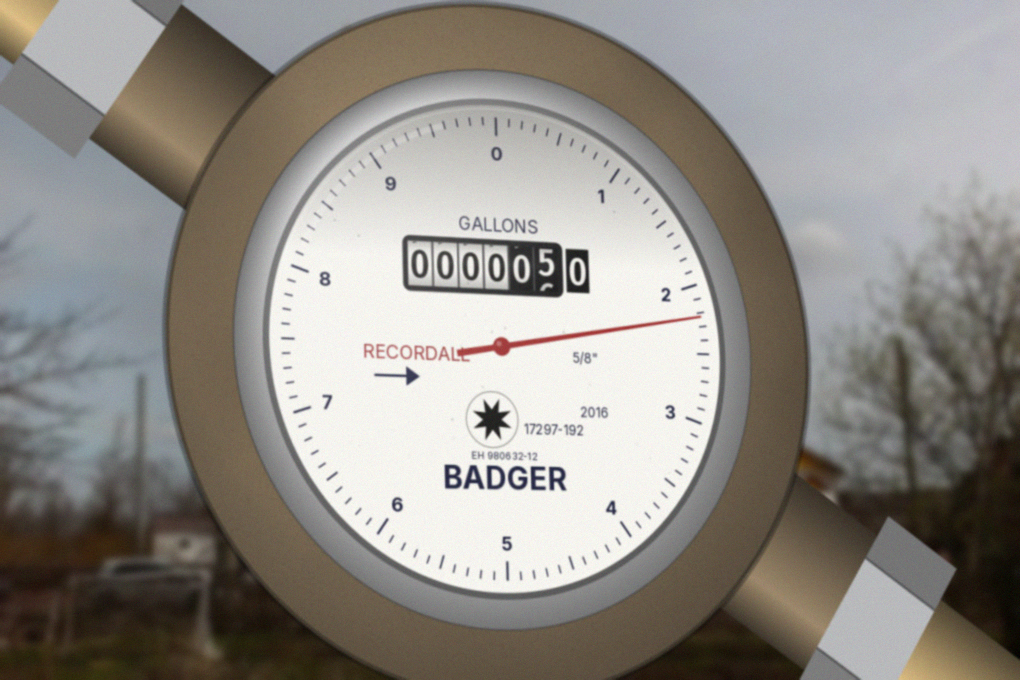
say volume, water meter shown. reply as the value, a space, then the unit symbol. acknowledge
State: 52.2 gal
